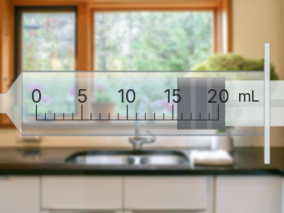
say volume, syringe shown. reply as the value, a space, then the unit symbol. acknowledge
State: 15.5 mL
